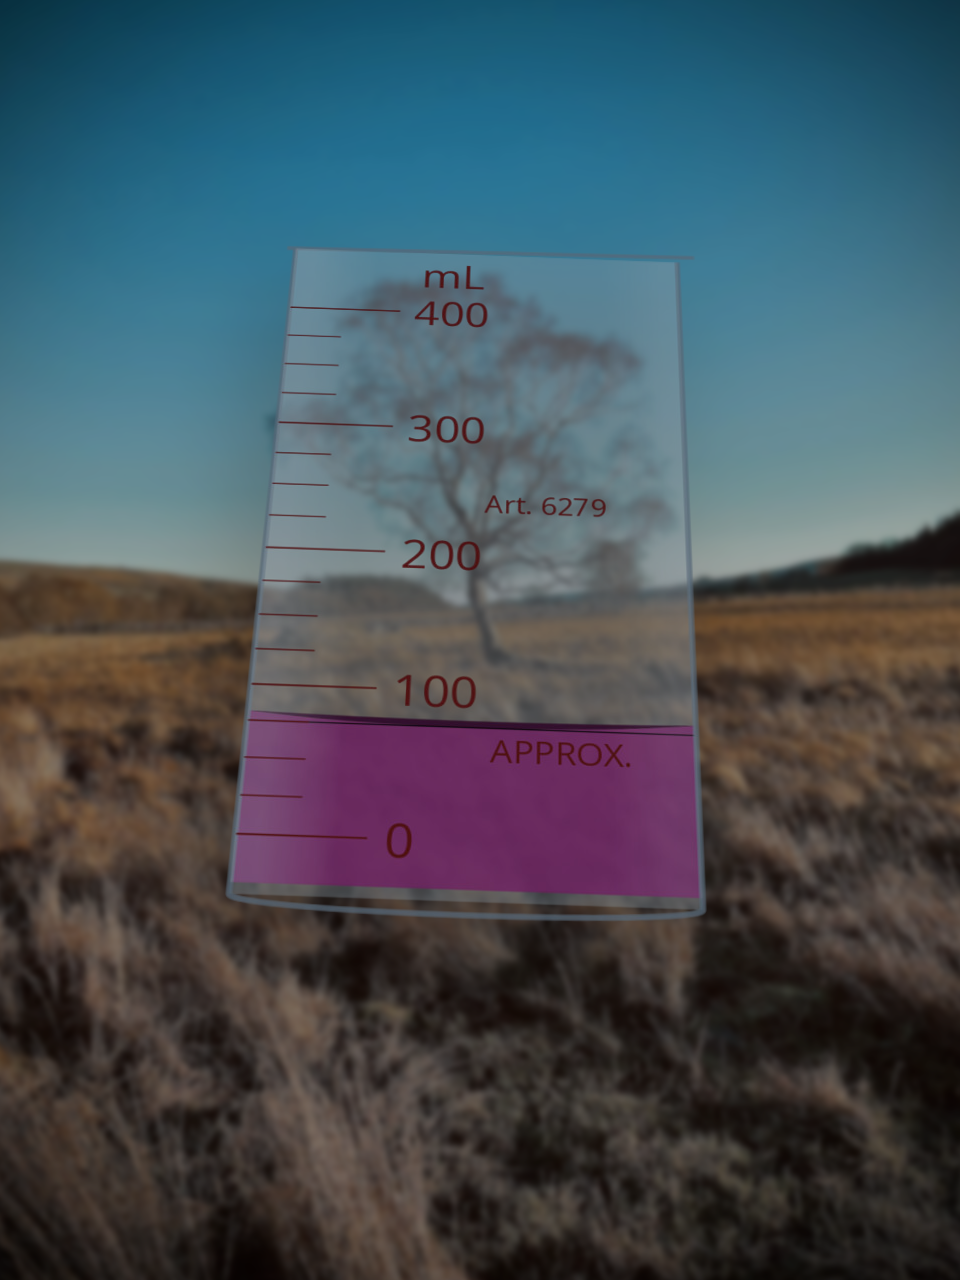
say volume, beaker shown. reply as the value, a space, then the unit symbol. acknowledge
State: 75 mL
